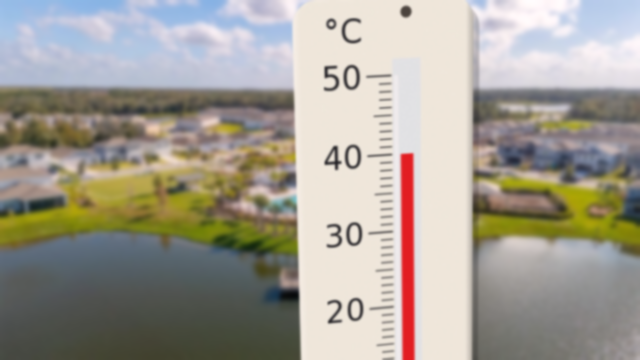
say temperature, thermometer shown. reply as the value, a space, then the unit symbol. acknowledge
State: 40 °C
